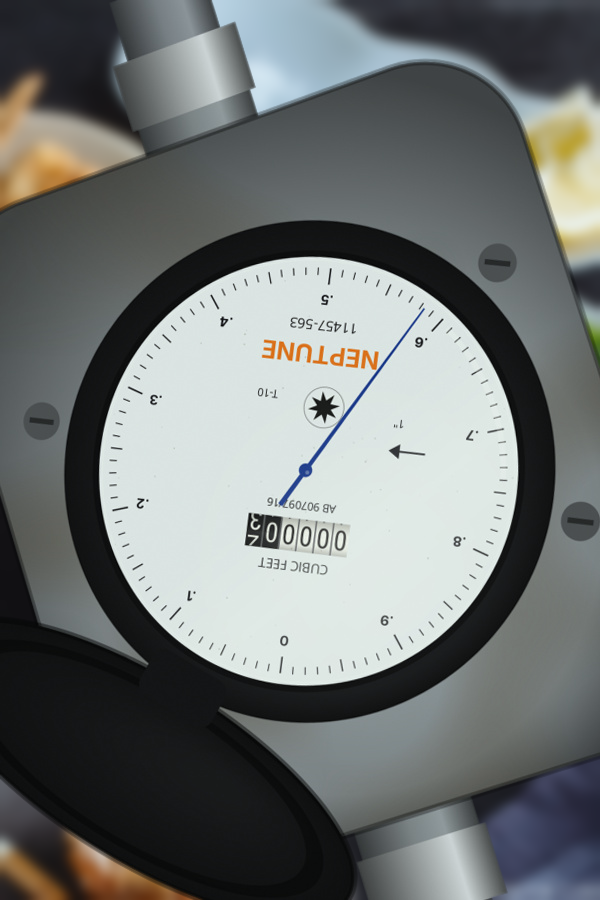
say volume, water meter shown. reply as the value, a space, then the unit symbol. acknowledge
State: 2.58 ft³
